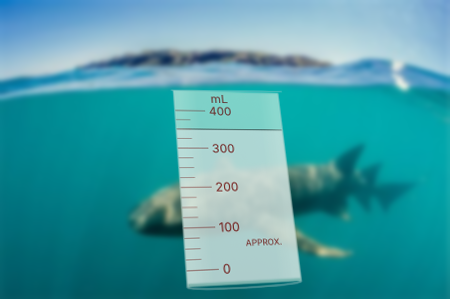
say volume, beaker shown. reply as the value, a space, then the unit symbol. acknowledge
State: 350 mL
